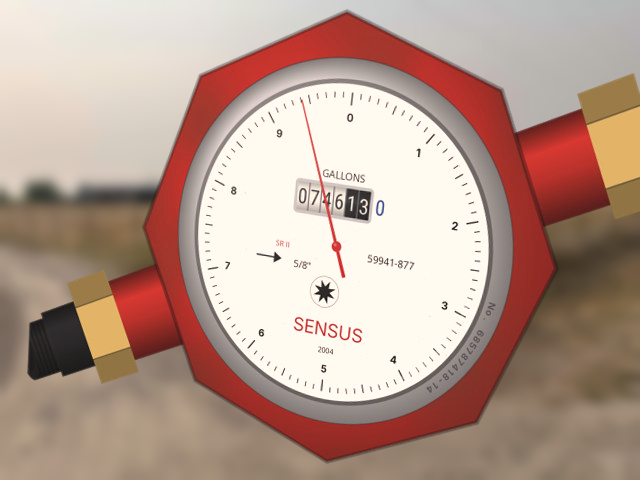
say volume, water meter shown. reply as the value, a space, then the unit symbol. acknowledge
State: 746129.4 gal
